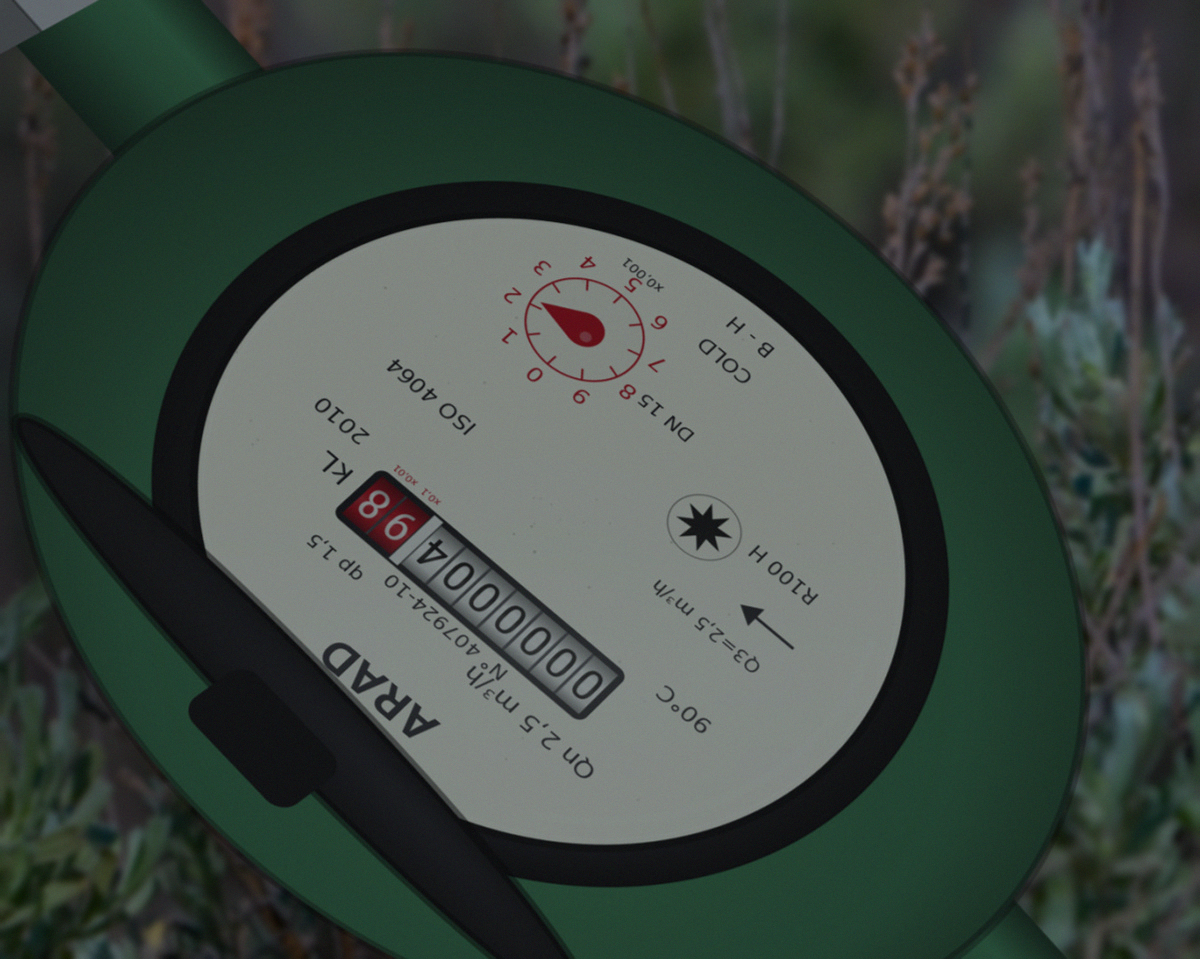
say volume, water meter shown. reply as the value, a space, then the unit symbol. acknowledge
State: 4.982 kL
